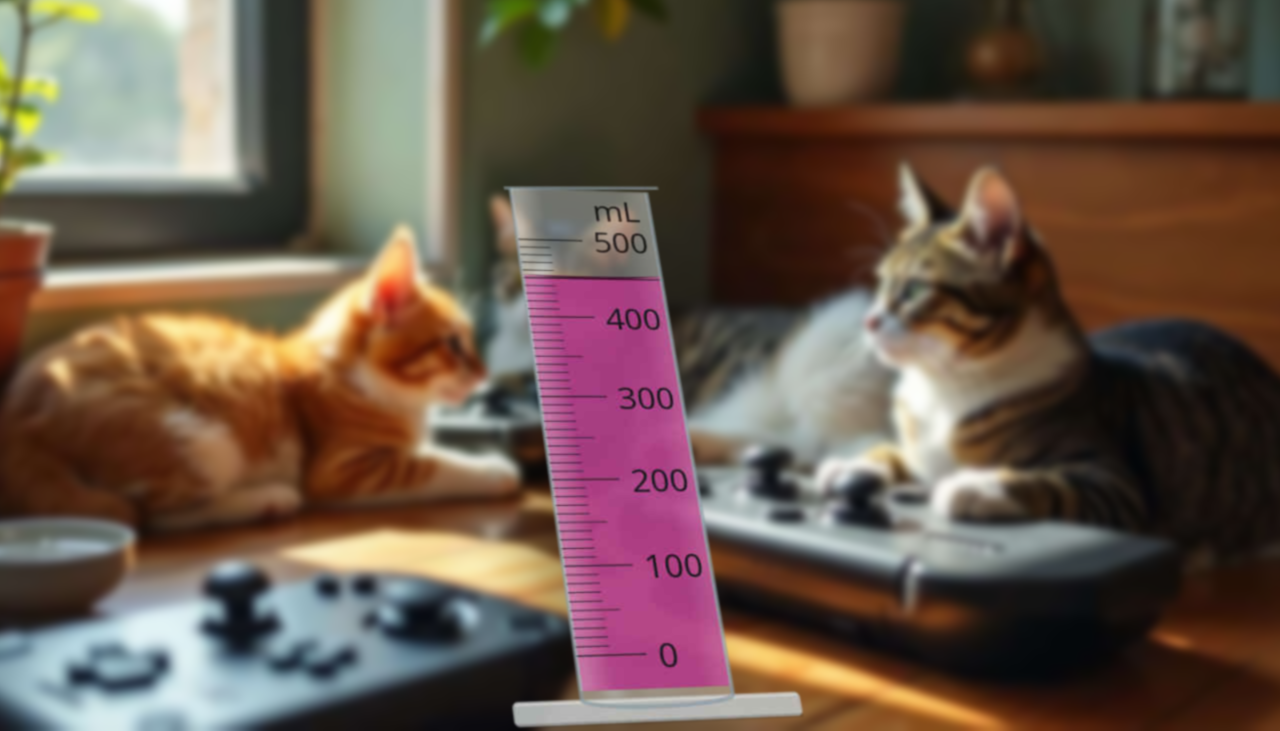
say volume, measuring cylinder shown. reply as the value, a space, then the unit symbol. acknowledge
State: 450 mL
